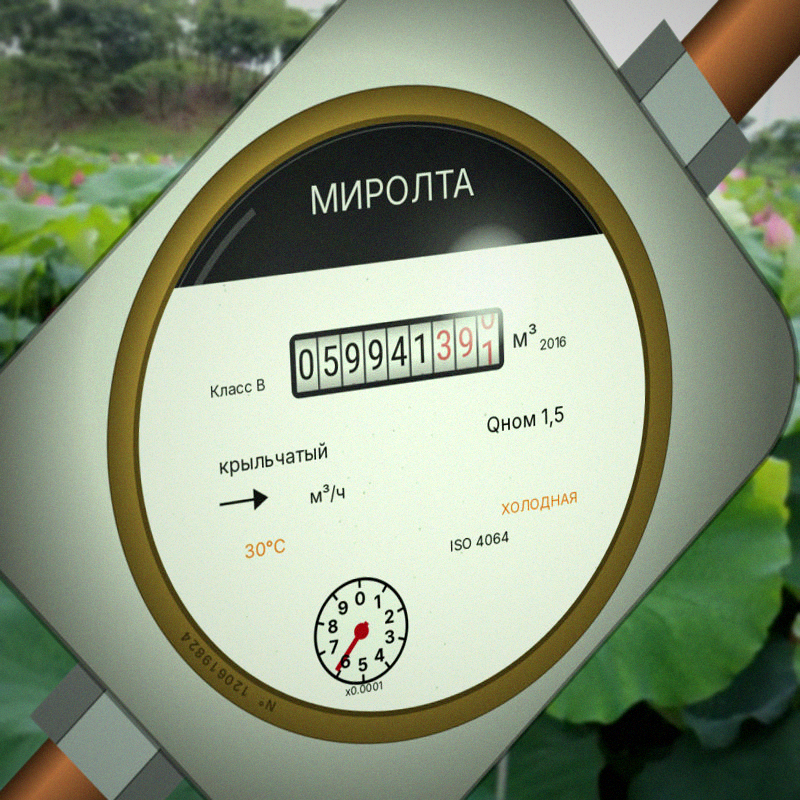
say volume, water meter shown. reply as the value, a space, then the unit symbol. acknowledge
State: 59941.3906 m³
